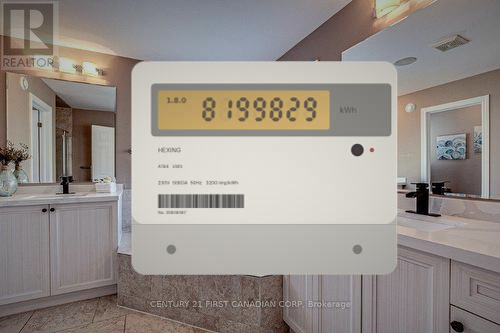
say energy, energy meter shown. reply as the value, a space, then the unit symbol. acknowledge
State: 8199829 kWh
